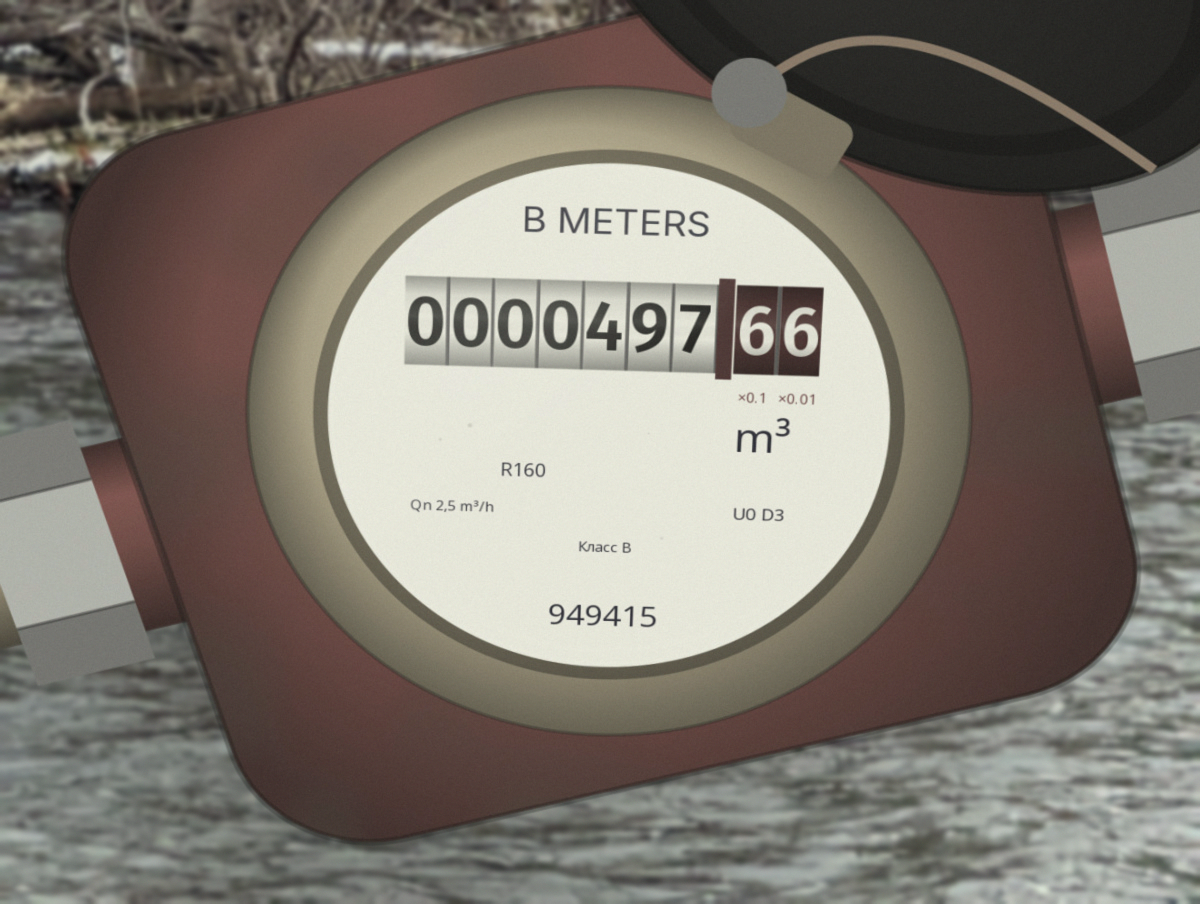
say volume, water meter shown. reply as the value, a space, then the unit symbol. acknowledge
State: 497.66 m³
